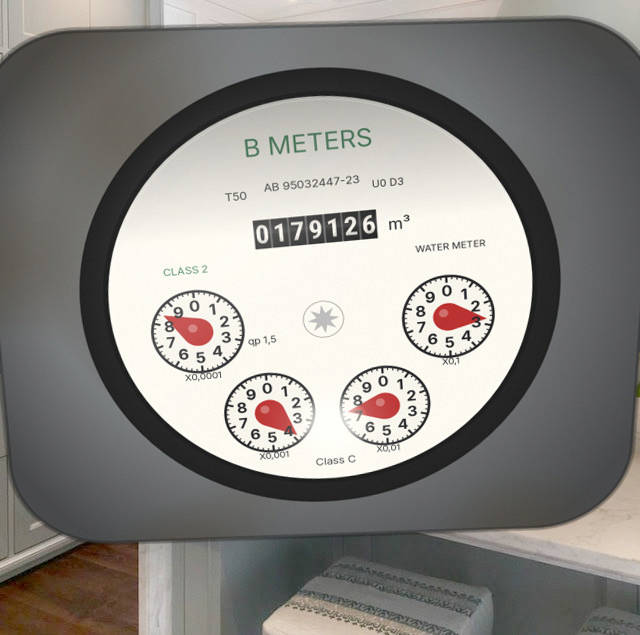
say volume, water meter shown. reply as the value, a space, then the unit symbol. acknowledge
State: 179126.2738 m³
